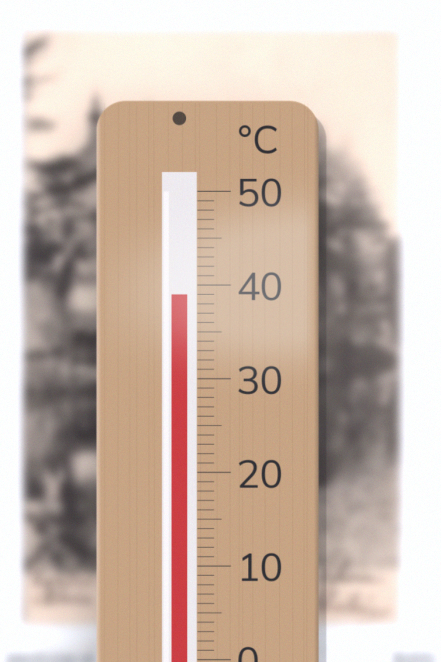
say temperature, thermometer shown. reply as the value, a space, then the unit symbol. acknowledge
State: 39 °C
